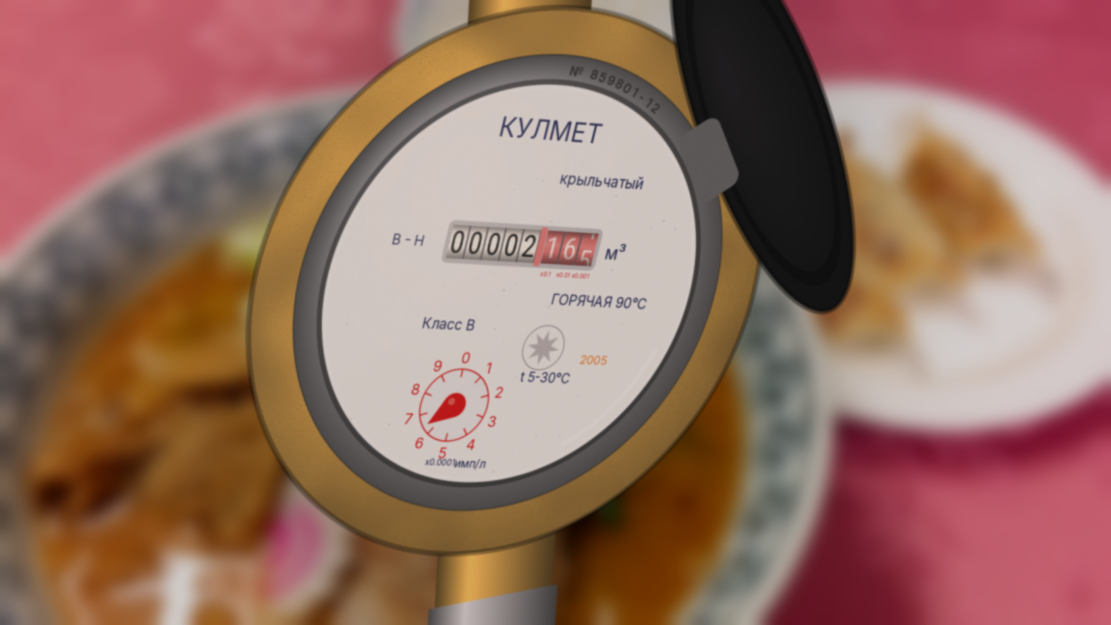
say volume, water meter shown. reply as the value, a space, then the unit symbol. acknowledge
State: 2.1646 m³
